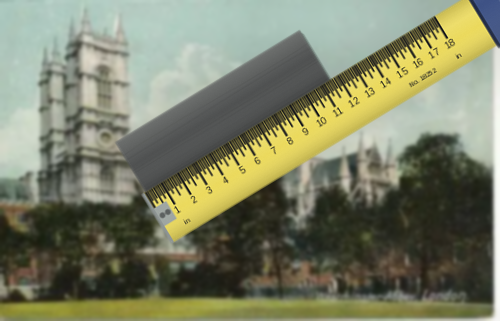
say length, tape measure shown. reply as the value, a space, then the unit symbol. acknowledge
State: 11.5 in
